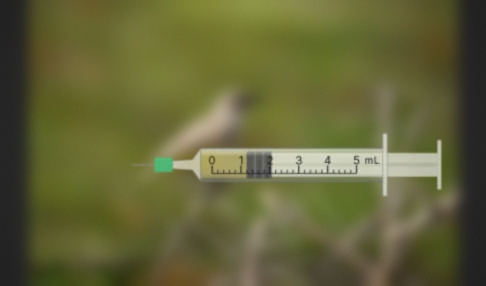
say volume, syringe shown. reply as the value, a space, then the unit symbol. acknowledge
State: 1.2 mL
